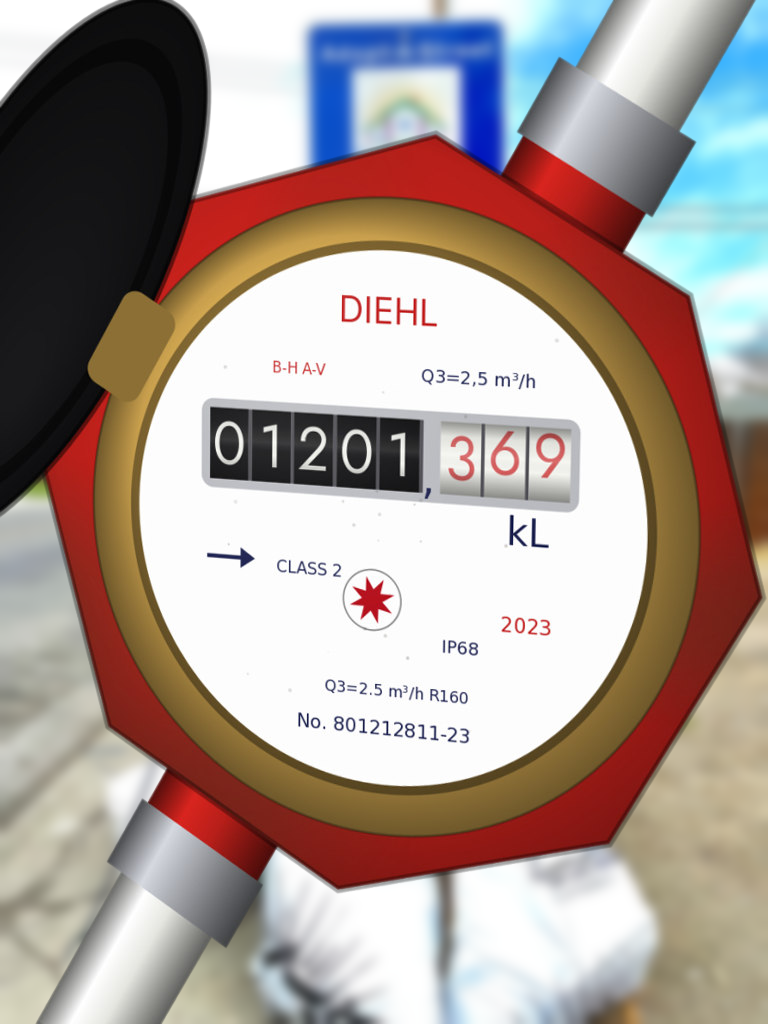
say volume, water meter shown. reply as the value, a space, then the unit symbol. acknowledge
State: 1201.369 kL
